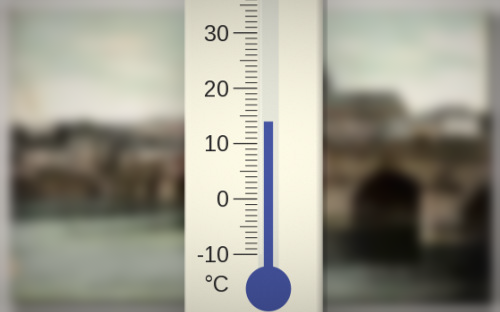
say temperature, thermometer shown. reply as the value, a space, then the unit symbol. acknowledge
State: 14 °C
